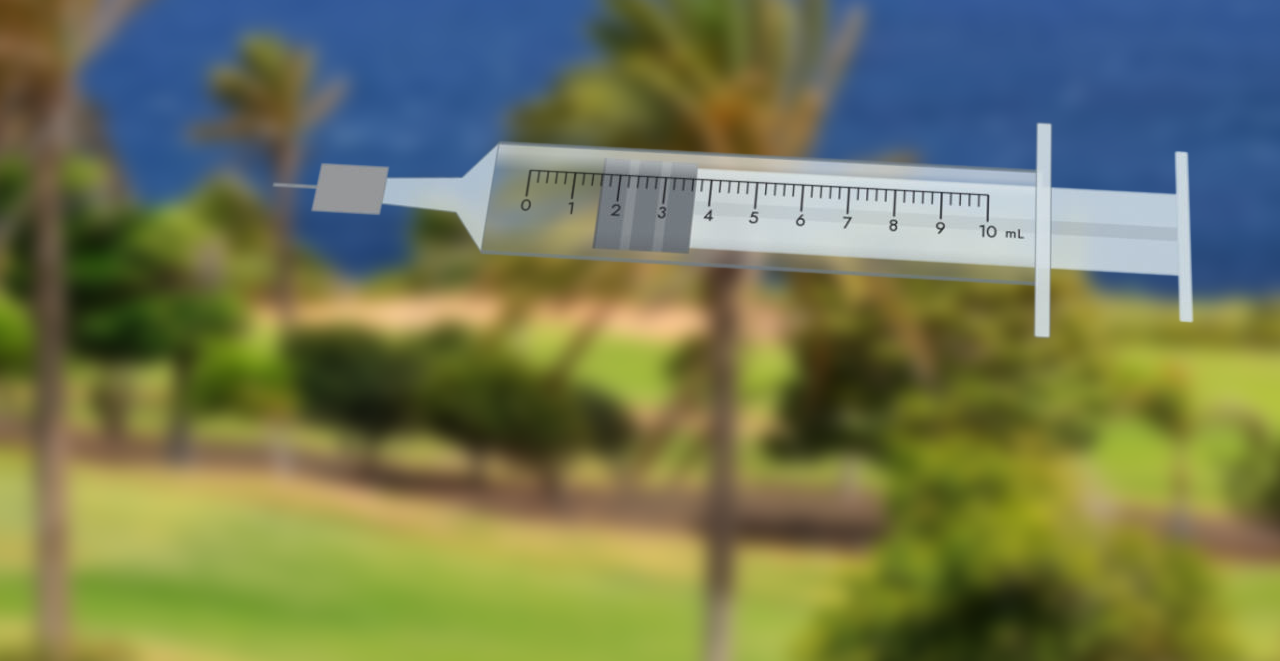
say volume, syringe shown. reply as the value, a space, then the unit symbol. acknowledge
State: 1.6 mL
